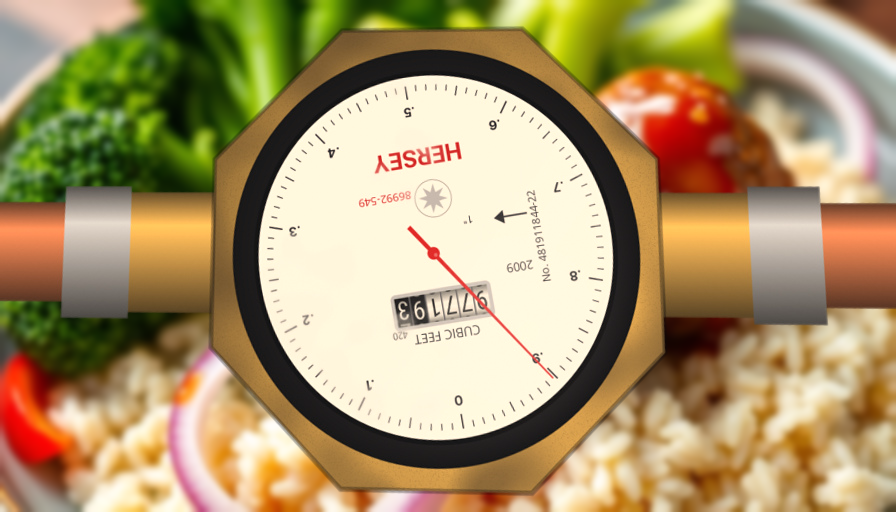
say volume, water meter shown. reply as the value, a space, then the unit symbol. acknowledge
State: 977192.90 ft³
